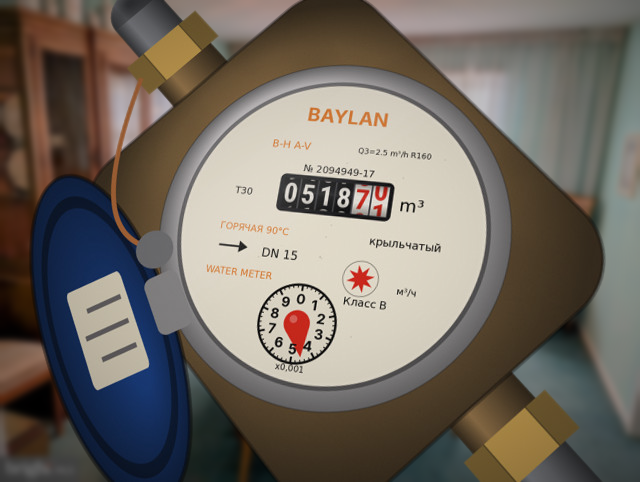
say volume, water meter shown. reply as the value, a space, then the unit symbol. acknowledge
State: 518.704 m³
